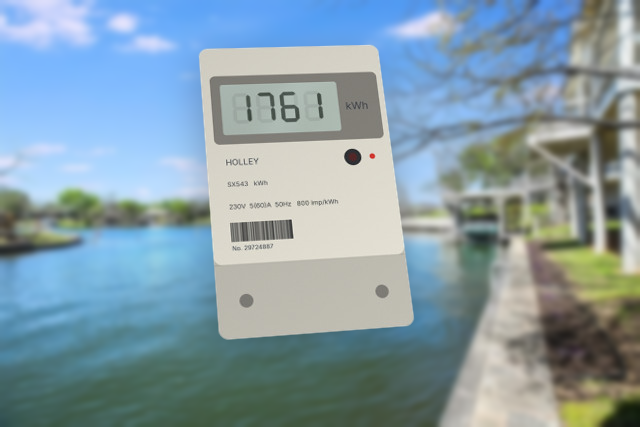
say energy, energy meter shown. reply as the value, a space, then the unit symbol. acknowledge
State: 1761 kWh
